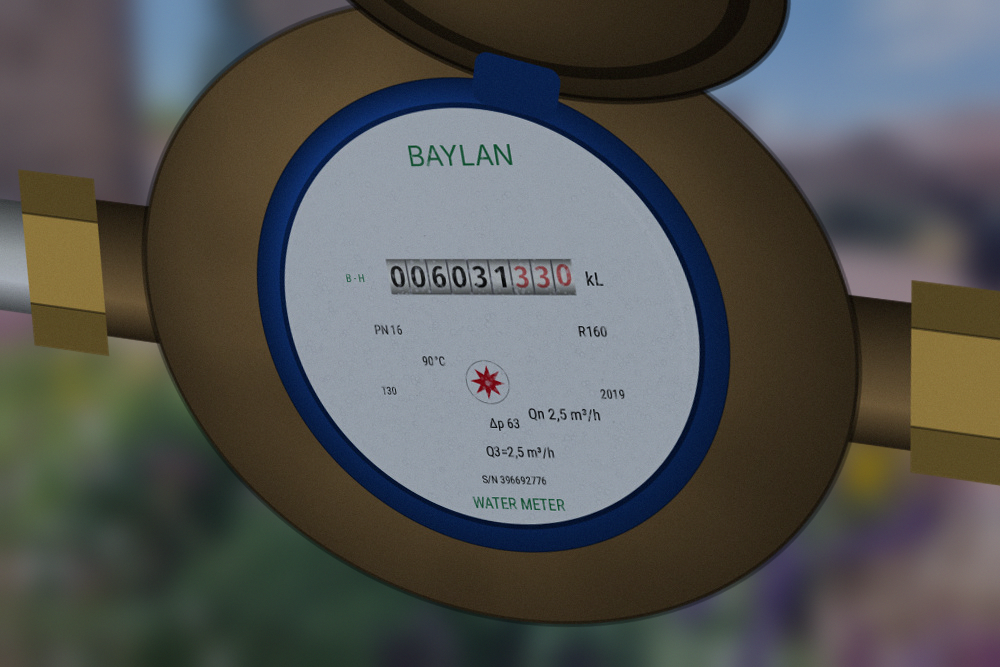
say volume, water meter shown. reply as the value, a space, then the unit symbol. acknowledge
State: 6031.330 kL
